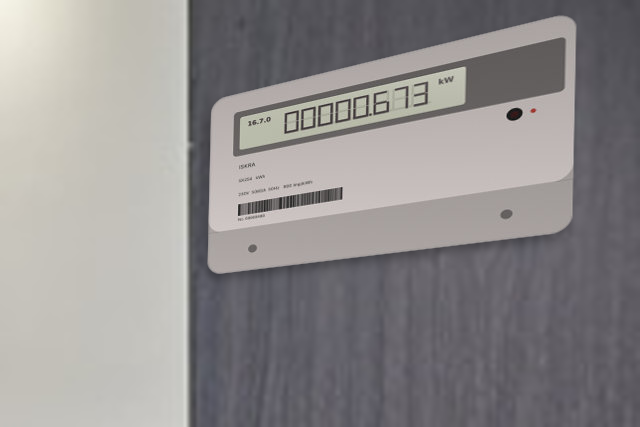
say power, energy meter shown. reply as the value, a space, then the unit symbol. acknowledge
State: 0.673 kW
